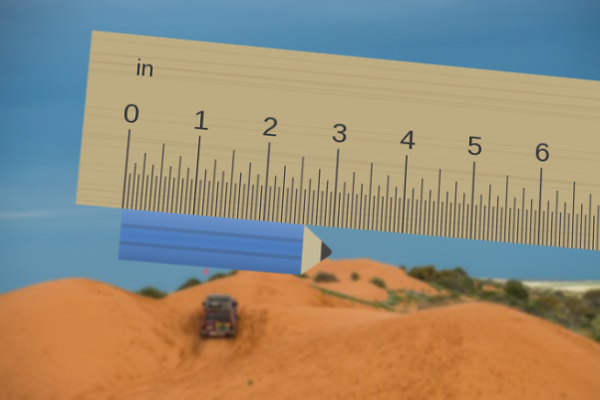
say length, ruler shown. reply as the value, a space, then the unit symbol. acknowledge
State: 3 in
